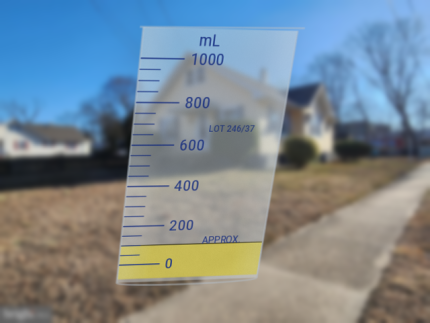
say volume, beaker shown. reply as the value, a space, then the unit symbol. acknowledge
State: 100 mL
